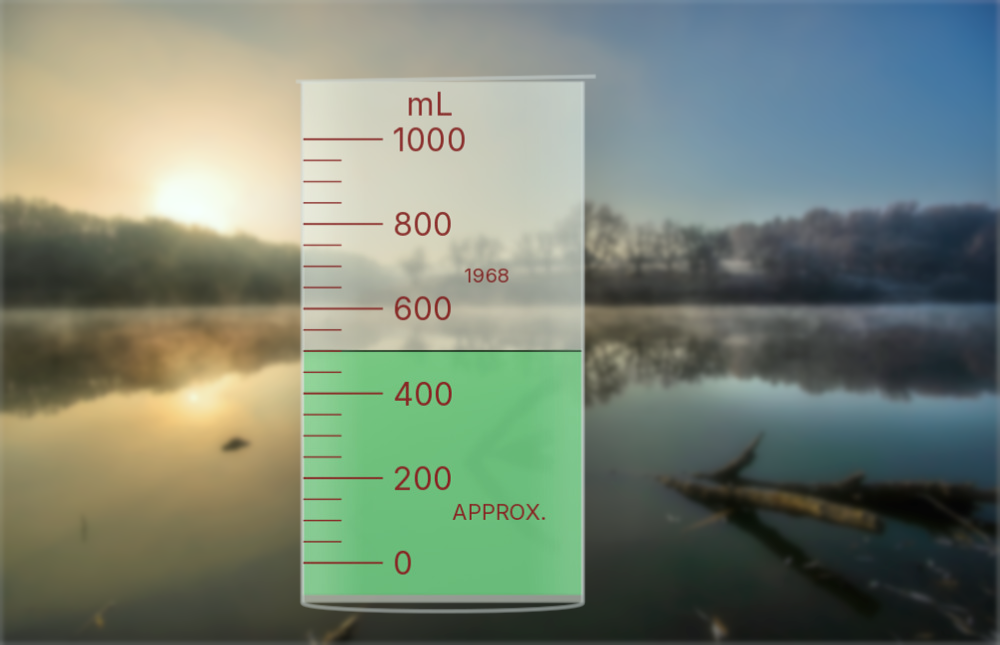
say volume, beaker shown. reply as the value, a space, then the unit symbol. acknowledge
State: 500 mL
